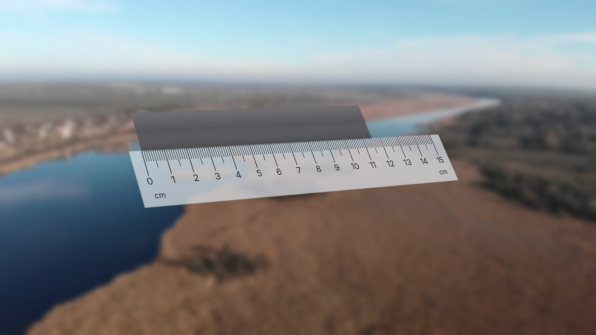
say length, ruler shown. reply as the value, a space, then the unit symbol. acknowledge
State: 11.5 cm
